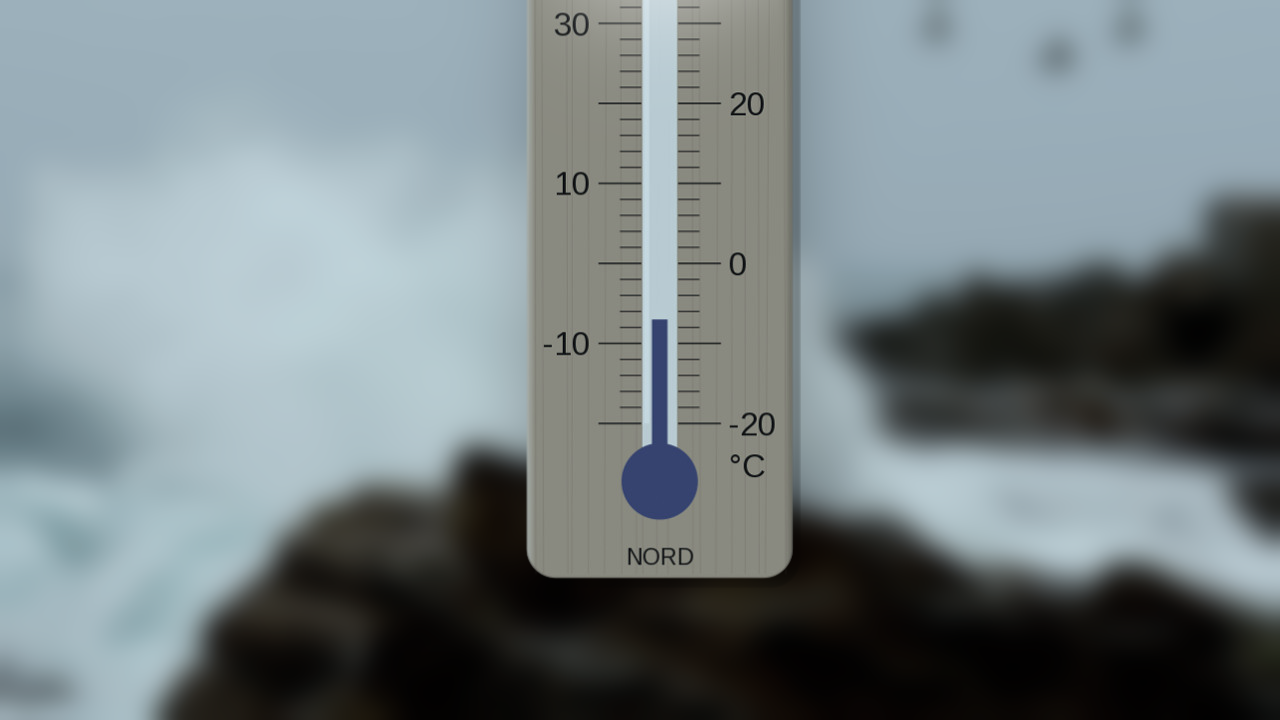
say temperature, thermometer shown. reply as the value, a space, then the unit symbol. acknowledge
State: -7 °C
